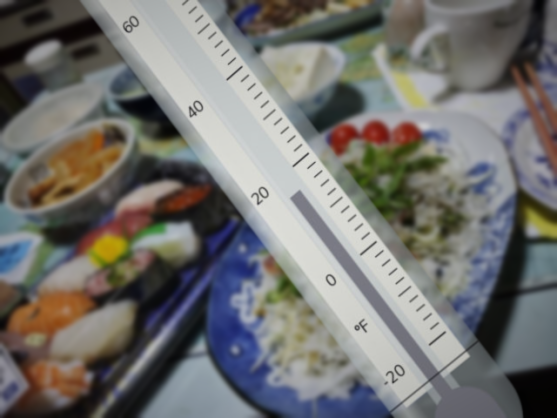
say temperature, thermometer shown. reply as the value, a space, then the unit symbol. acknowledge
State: 16 °F
